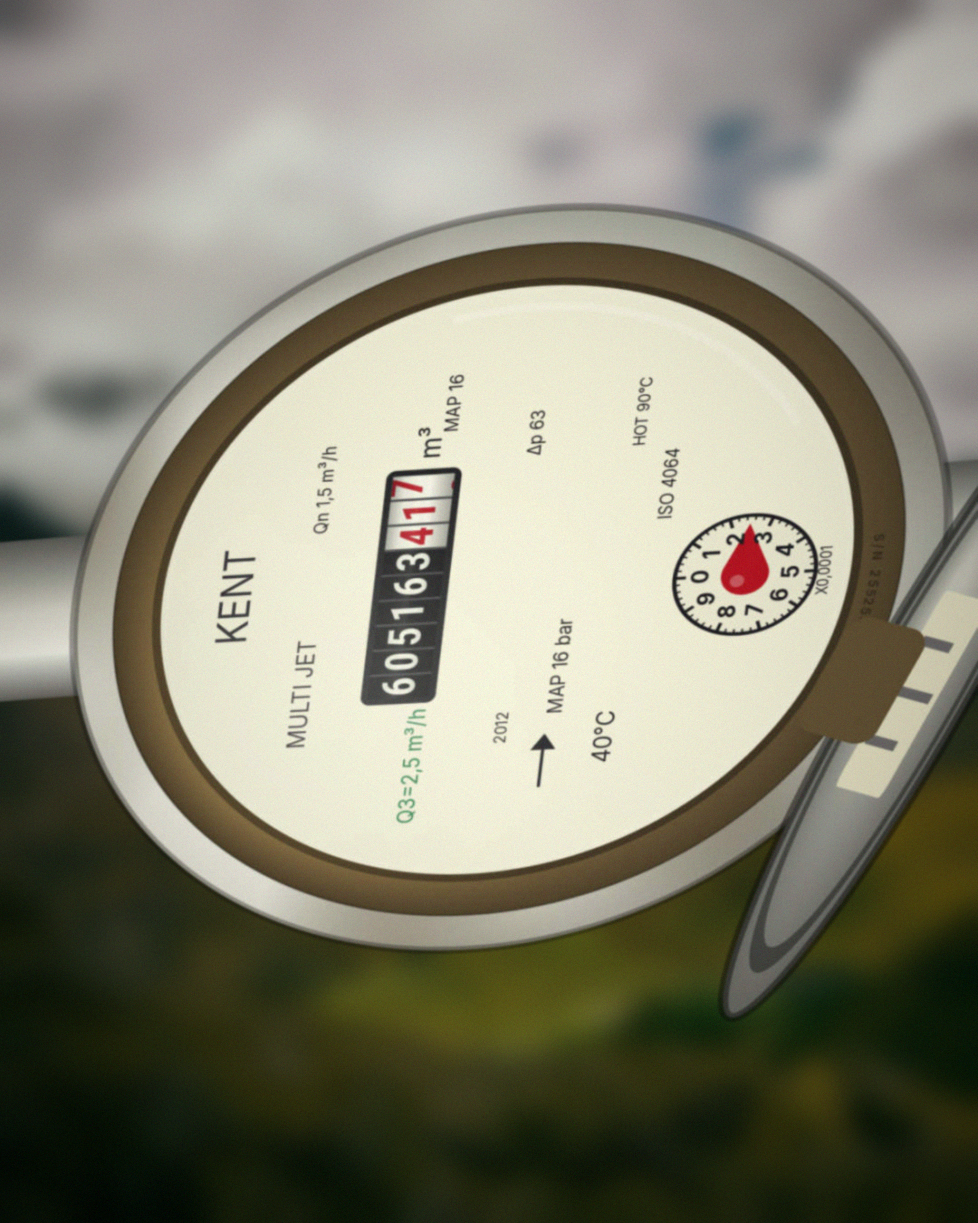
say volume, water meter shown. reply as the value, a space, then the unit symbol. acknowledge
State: 605163.4172 m³
